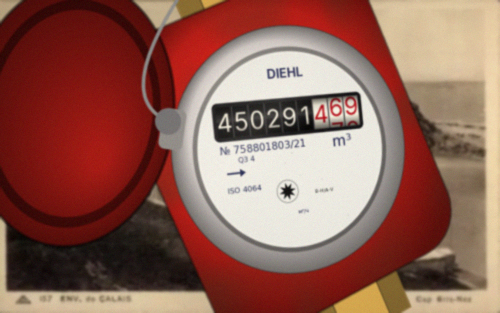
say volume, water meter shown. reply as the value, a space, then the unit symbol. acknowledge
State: 450291.469 m³
